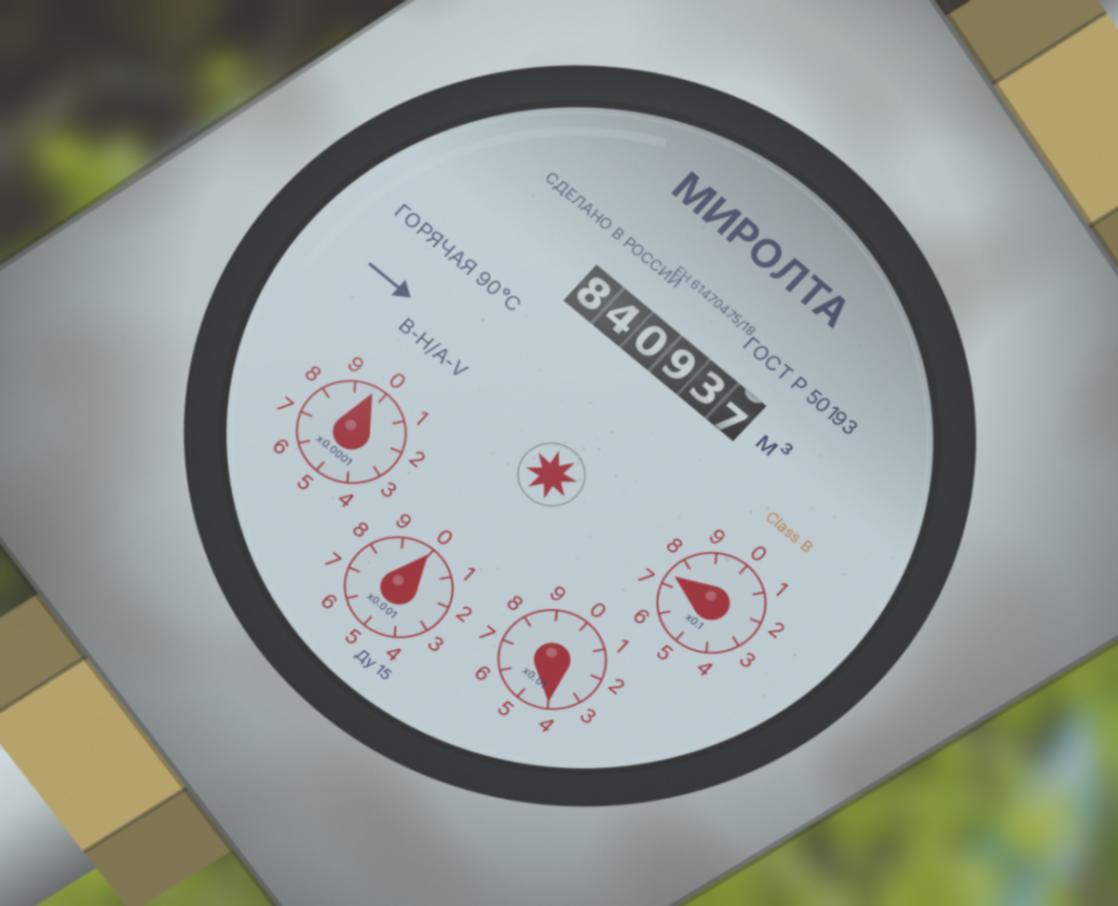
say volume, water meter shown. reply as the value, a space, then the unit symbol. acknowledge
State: 840936.7399 m³
